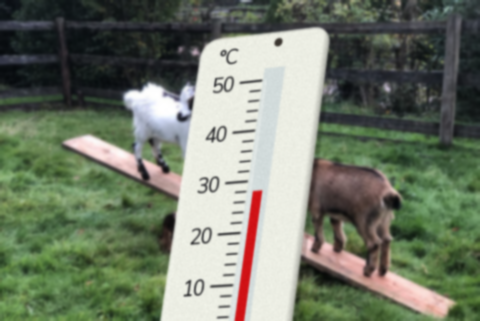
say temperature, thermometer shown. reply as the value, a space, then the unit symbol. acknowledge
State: 28 °C
